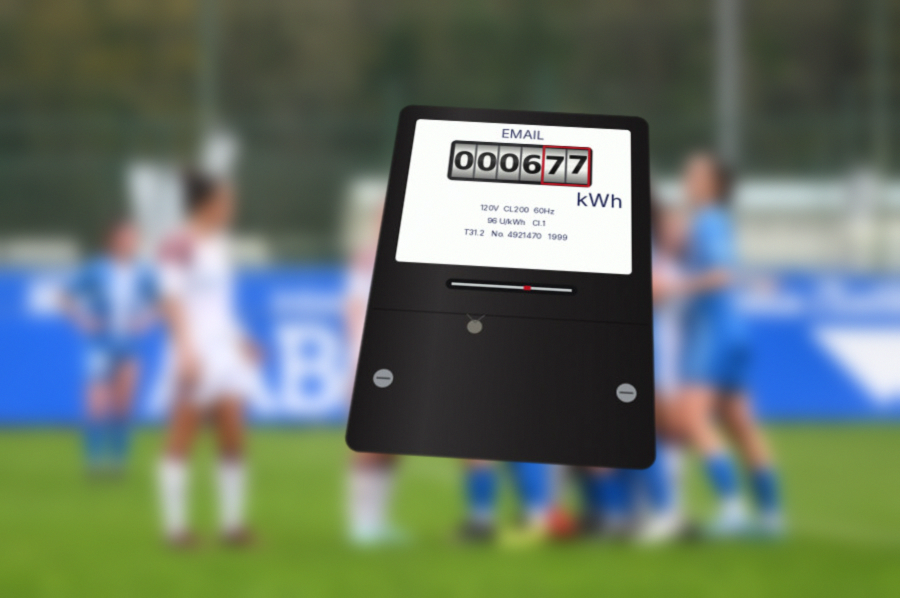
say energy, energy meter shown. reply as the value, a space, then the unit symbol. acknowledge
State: 6.77 kWh
